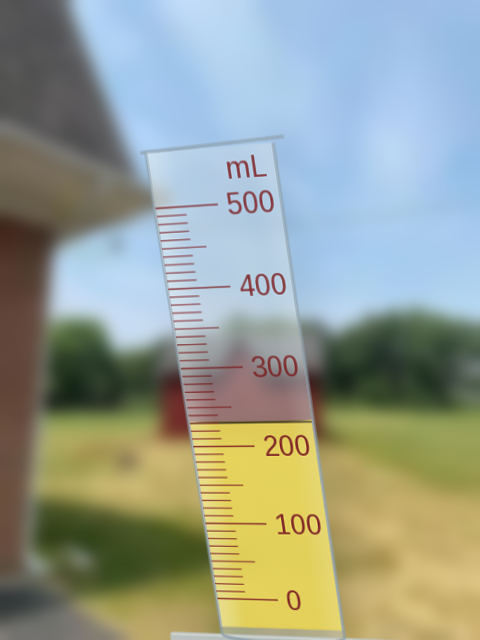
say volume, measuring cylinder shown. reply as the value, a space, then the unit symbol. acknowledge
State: 230 mL
